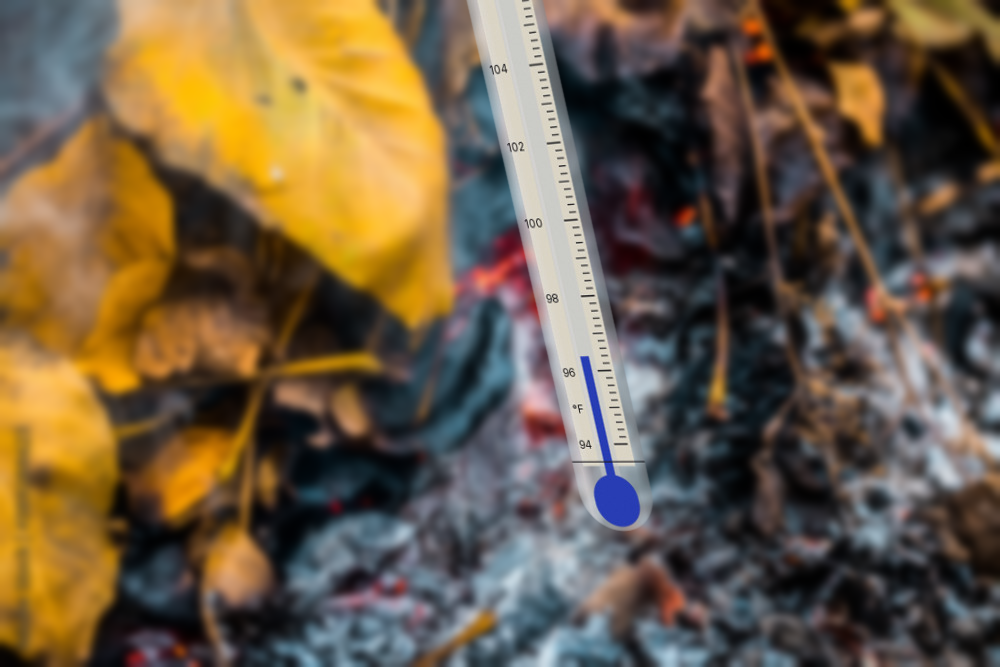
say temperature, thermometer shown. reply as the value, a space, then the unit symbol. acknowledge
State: 96.4 °F
